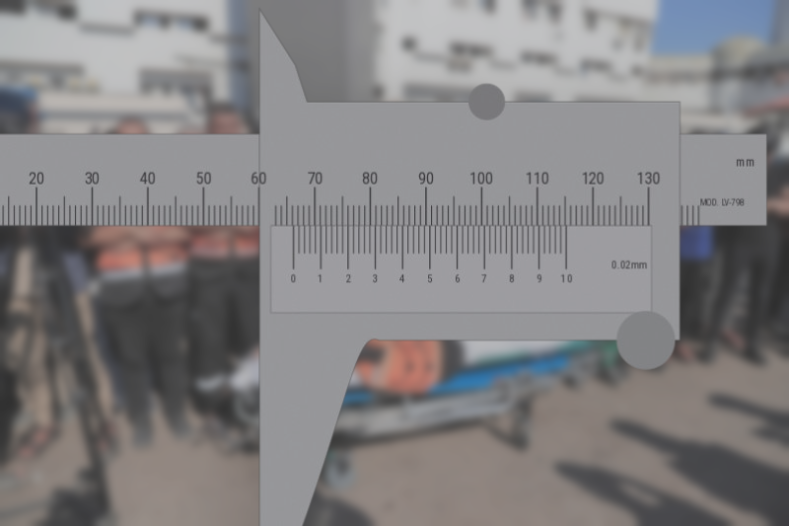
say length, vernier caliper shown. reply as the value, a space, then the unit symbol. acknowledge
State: 66.2 mm
